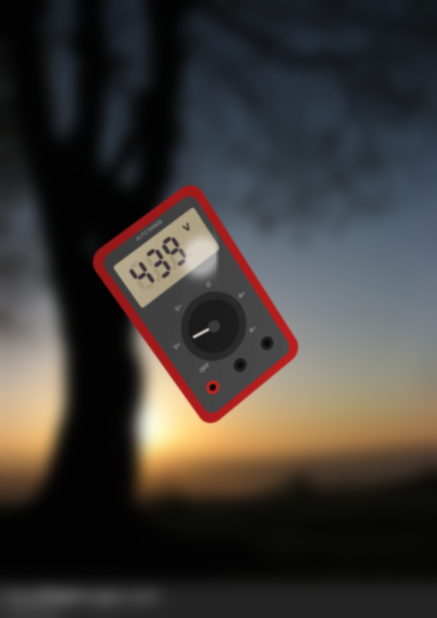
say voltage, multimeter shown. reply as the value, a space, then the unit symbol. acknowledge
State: 439 V
